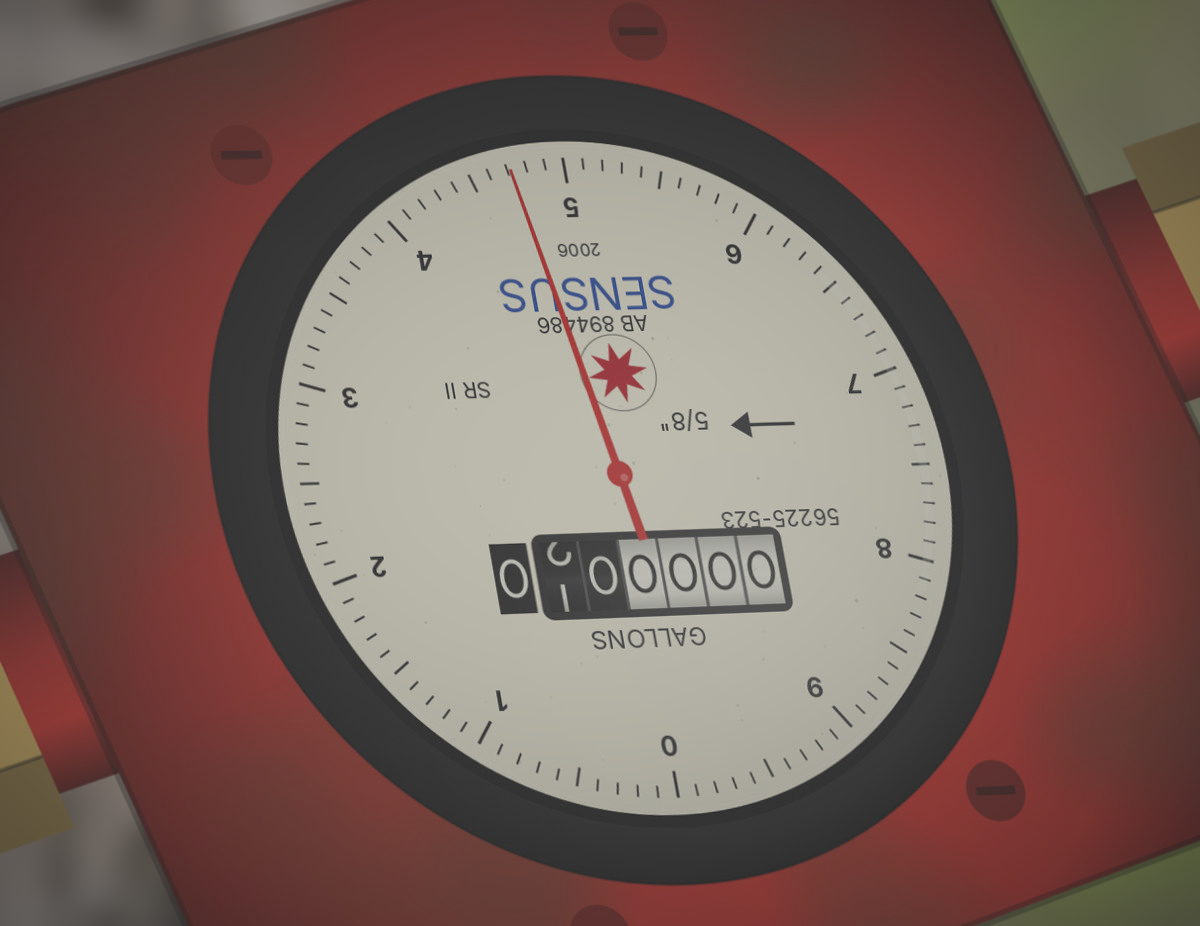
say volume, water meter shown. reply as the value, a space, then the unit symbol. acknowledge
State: 14.7 gal
